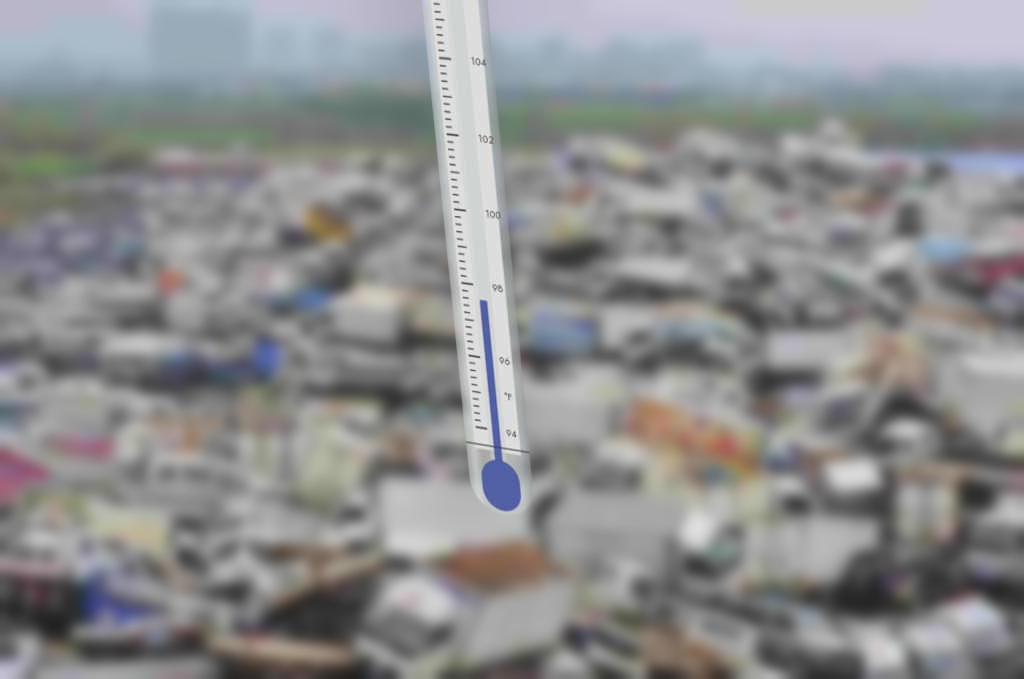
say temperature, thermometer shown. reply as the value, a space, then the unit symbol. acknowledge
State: 97.6 °F
